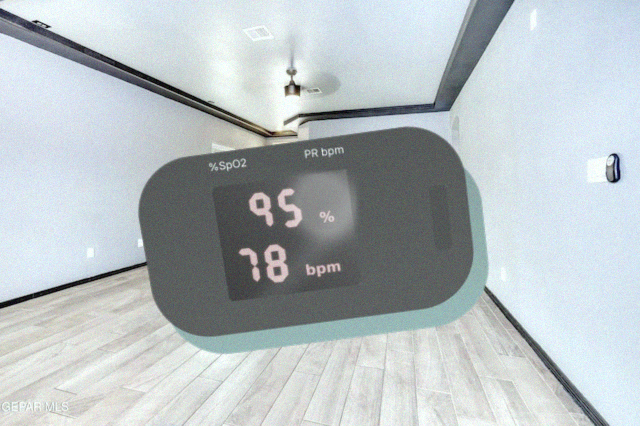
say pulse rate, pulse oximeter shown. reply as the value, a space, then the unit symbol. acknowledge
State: 78 bpm
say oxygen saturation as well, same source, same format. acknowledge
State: 95 %
